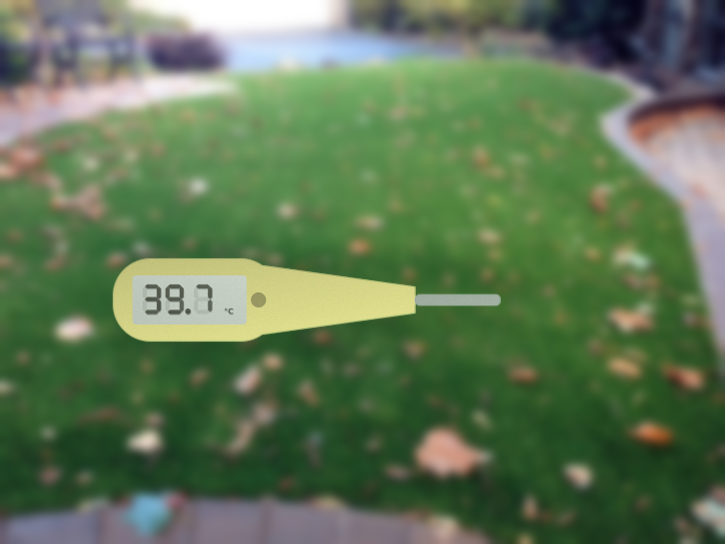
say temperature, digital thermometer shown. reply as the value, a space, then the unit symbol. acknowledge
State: 39.7 °C
